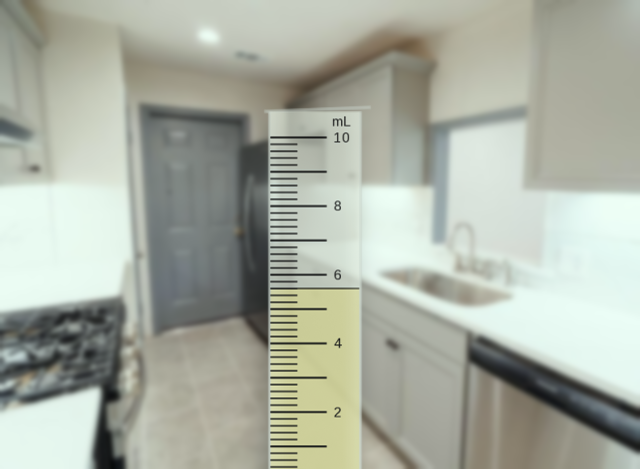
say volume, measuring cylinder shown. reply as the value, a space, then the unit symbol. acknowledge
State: 5.6 mL
